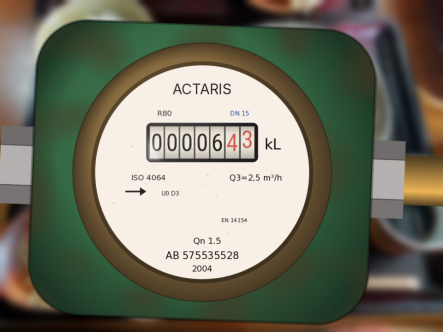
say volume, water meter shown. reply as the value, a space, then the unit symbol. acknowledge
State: 6.43 kL
